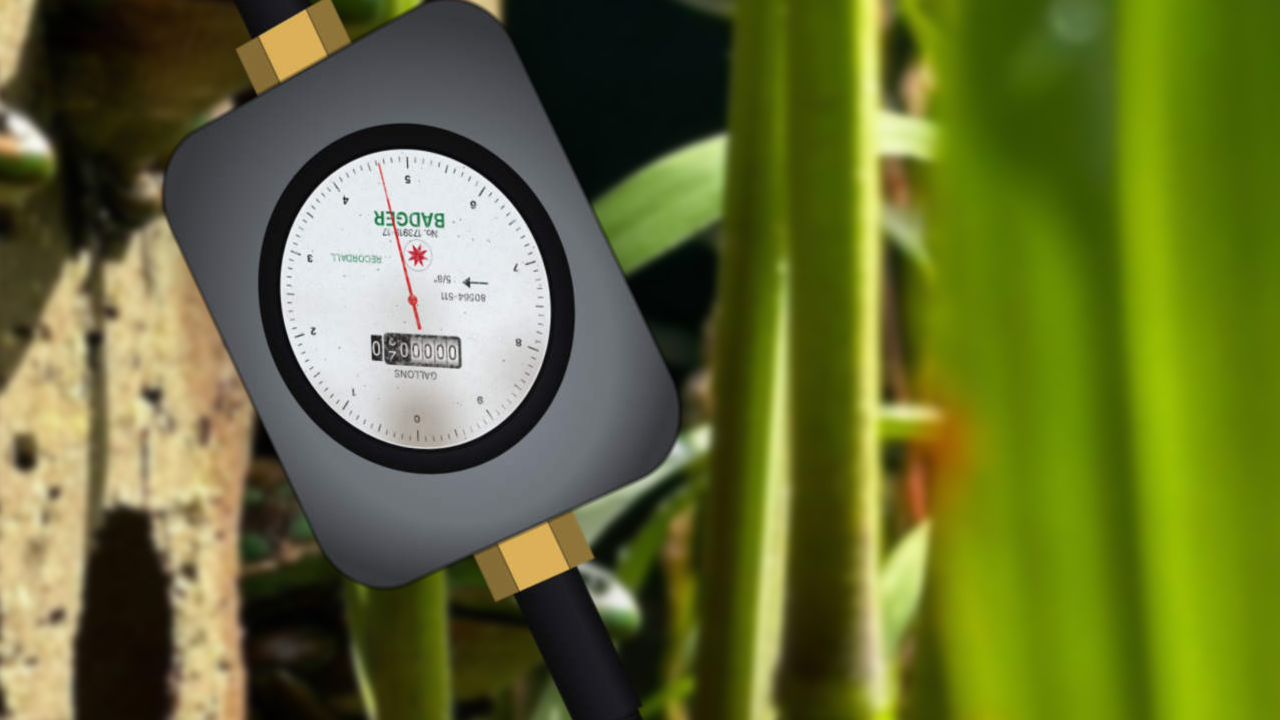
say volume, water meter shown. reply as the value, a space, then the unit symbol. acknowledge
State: 24.6 gal
